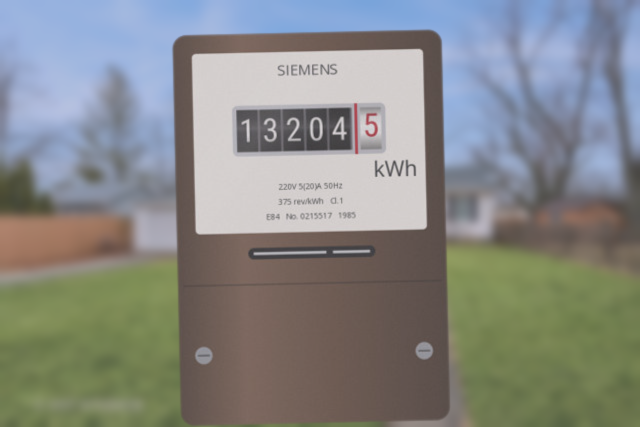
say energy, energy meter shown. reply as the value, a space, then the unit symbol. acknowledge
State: 13204.5 kWh
